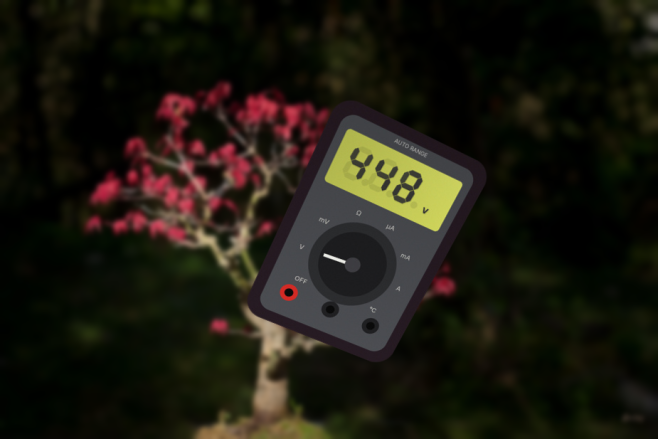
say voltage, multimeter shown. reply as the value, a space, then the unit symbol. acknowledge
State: 448 V
